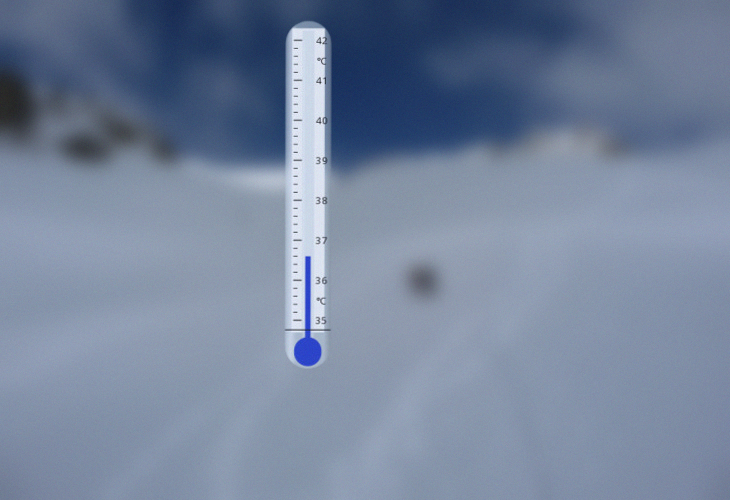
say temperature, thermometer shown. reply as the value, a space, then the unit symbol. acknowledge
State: 36.6 °C
